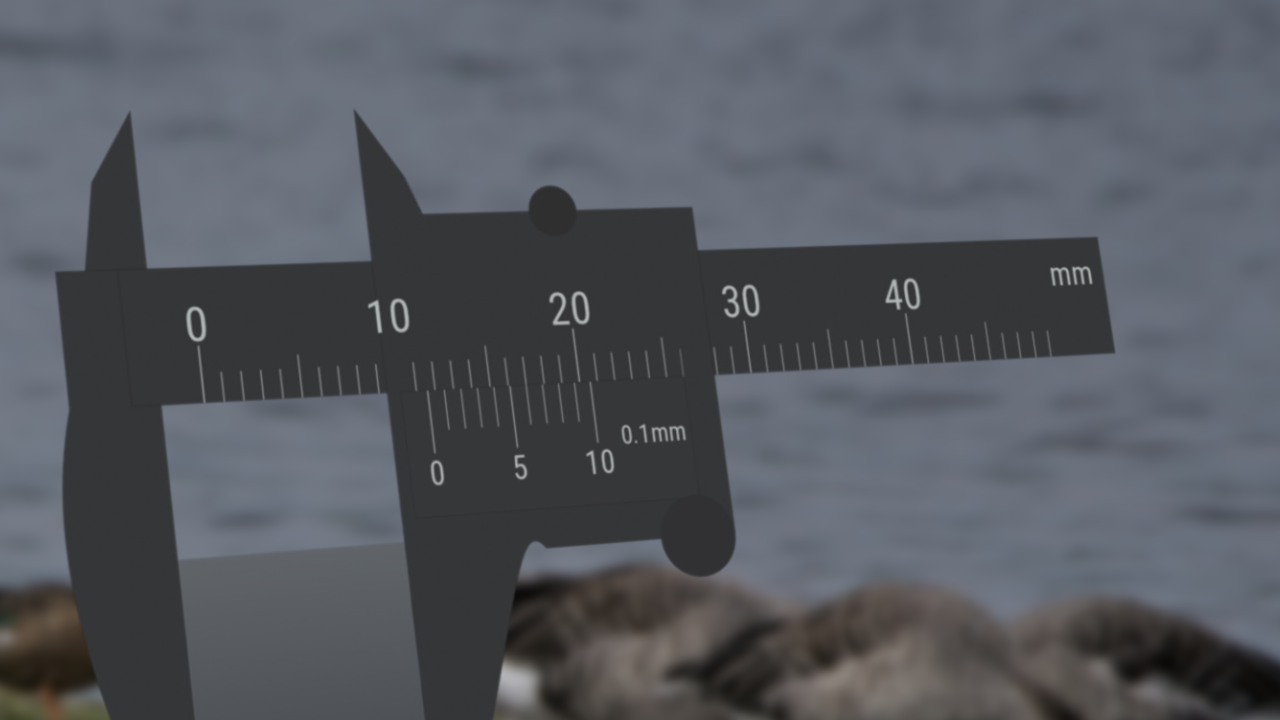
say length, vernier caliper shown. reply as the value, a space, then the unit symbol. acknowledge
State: 11.6 mm
